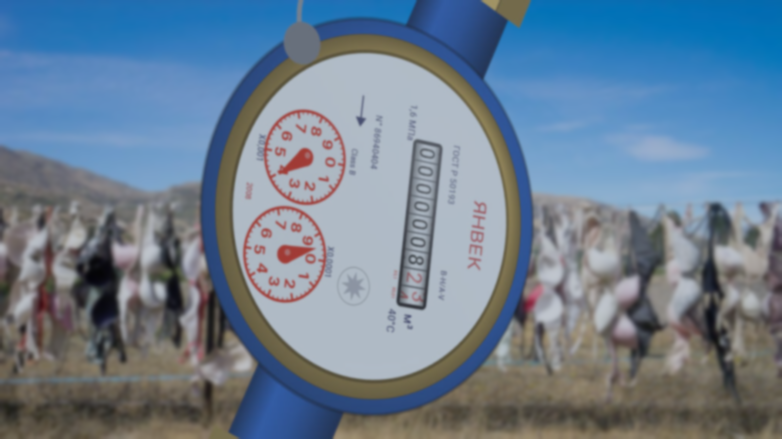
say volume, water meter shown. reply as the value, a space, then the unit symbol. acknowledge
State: 8.2339 m³
